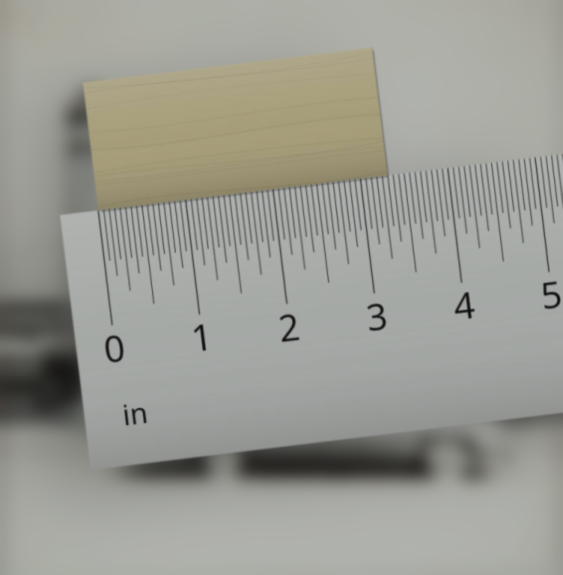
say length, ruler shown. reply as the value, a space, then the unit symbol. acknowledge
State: 3.3125 in
